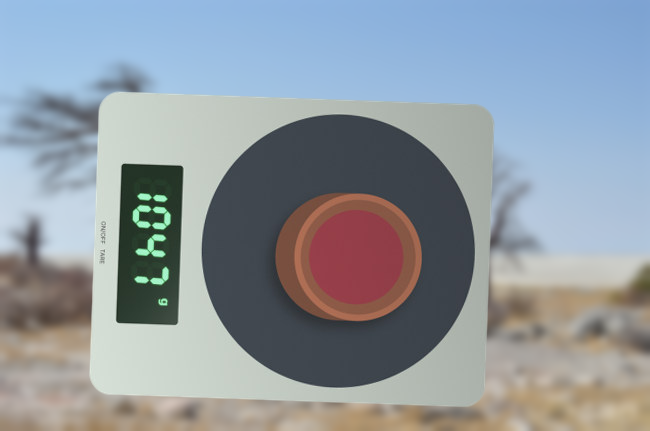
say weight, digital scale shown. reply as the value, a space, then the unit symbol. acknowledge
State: 1047 g
